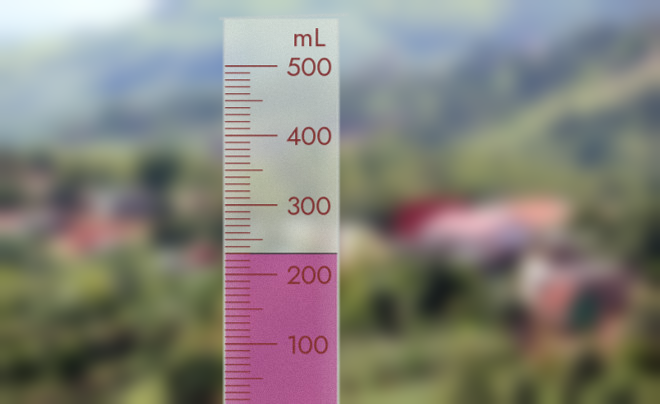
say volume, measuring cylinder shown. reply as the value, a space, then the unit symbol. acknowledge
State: 230 mL
